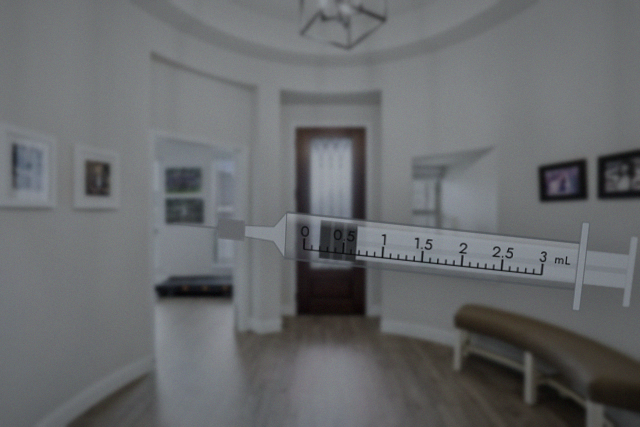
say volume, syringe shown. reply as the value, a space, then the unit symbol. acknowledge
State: 0.2 mL
